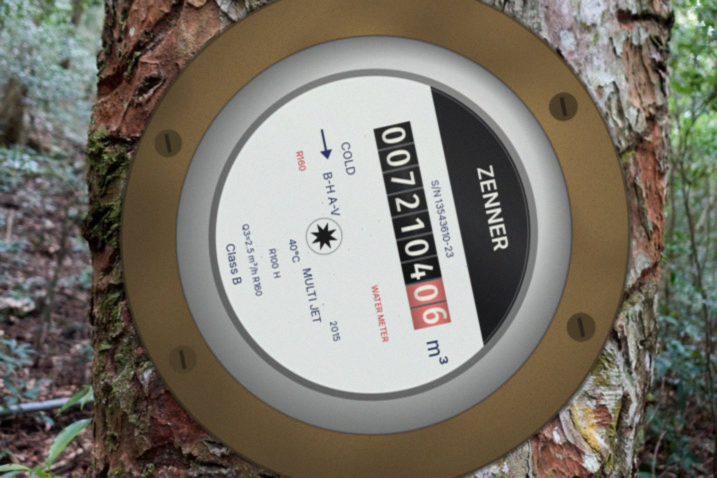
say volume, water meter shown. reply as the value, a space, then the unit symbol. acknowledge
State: 72104.06 m³
